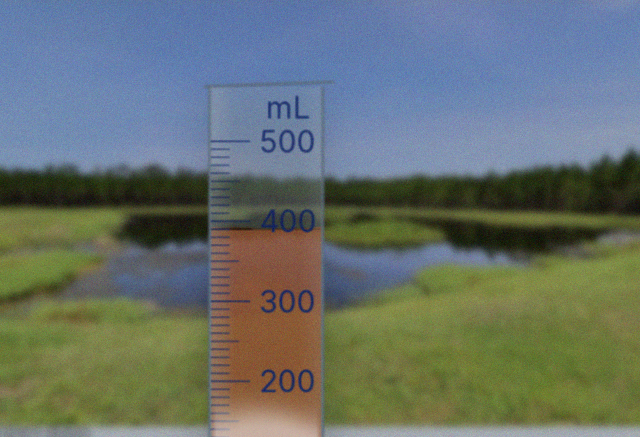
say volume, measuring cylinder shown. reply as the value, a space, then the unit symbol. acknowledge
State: 390 mL
